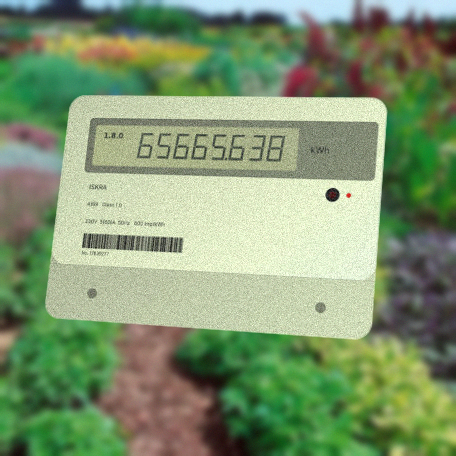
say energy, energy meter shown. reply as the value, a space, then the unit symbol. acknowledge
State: 65665.638 kWh
